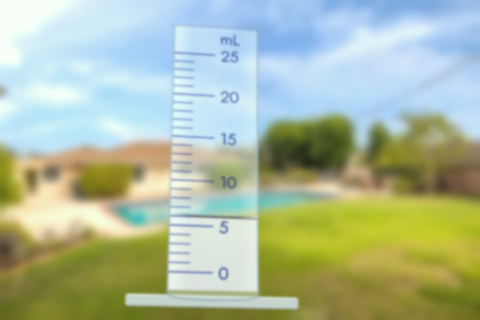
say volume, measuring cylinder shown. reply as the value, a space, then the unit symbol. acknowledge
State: 6 mL
